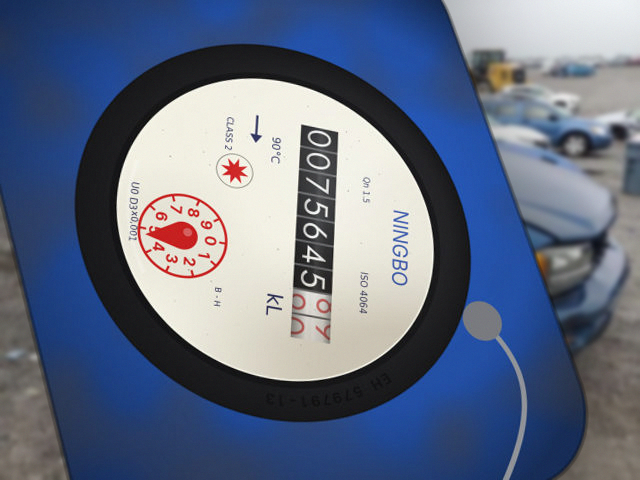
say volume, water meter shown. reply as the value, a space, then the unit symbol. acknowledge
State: 75645.894 kL
